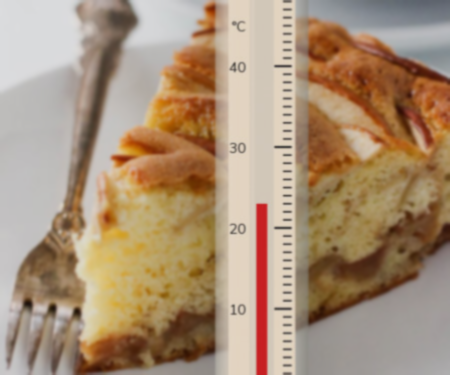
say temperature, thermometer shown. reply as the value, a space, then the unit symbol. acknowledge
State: 23 °C
